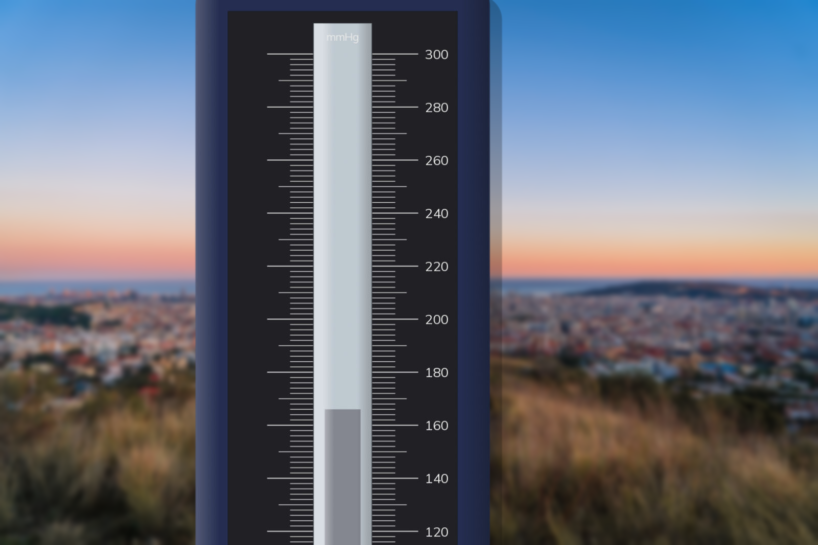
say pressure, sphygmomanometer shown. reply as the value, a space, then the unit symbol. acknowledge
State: 166 mmHg
